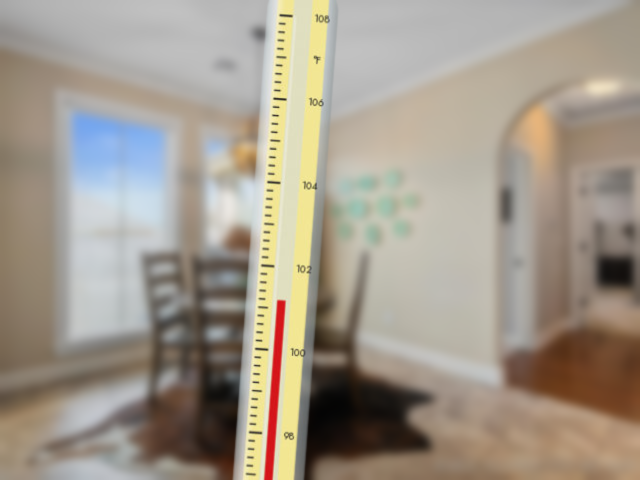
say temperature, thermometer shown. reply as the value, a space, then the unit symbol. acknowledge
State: 101.2 °F
